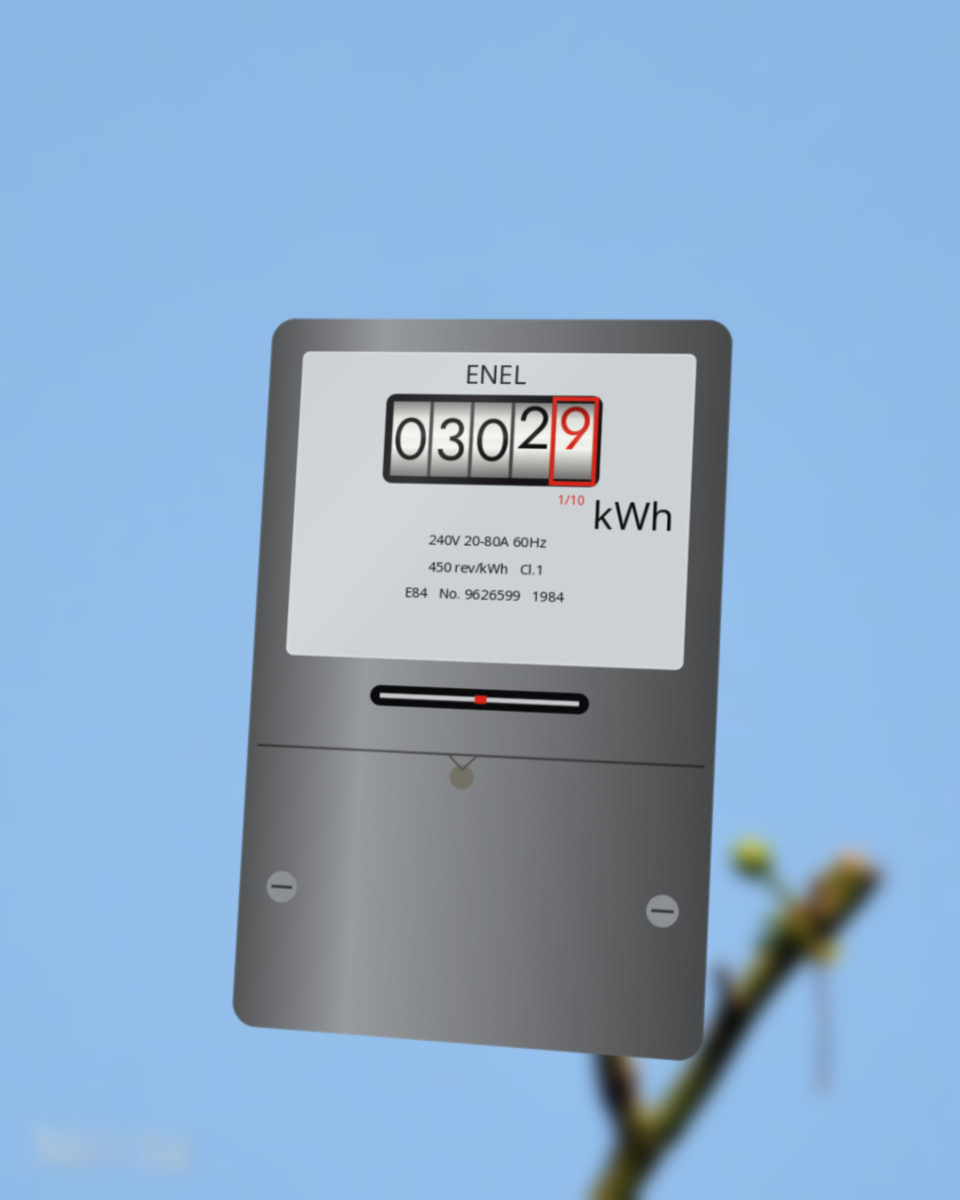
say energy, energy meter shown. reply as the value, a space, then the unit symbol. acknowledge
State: 302.9 kWh
